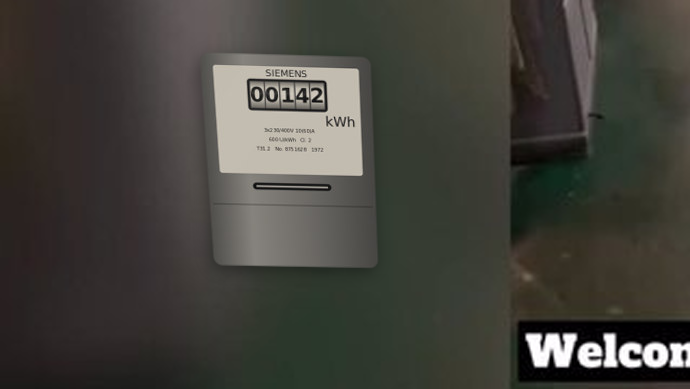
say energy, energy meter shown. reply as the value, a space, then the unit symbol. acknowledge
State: 142 kWh
